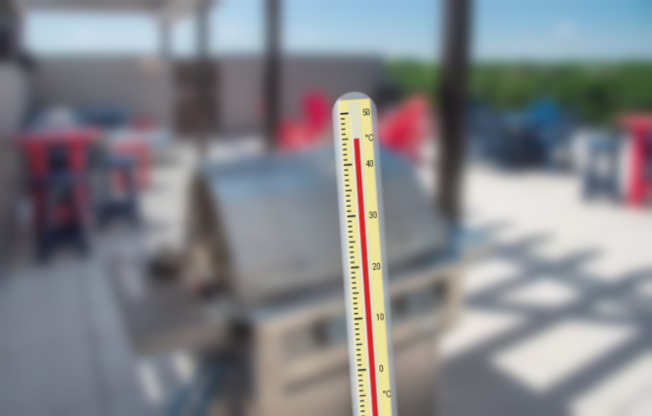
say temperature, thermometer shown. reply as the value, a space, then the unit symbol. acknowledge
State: 45 °C
